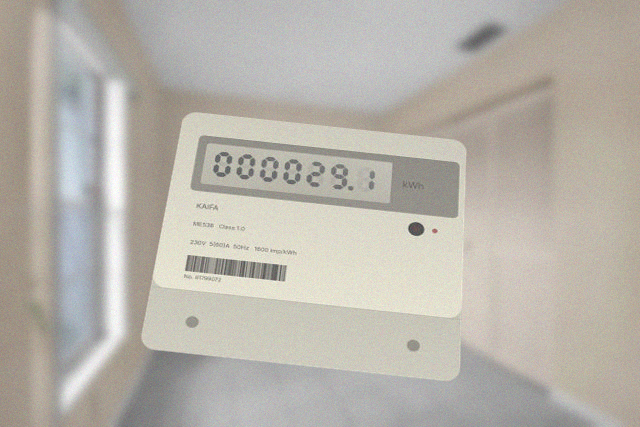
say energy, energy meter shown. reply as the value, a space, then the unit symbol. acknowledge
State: 29.1 kWh
